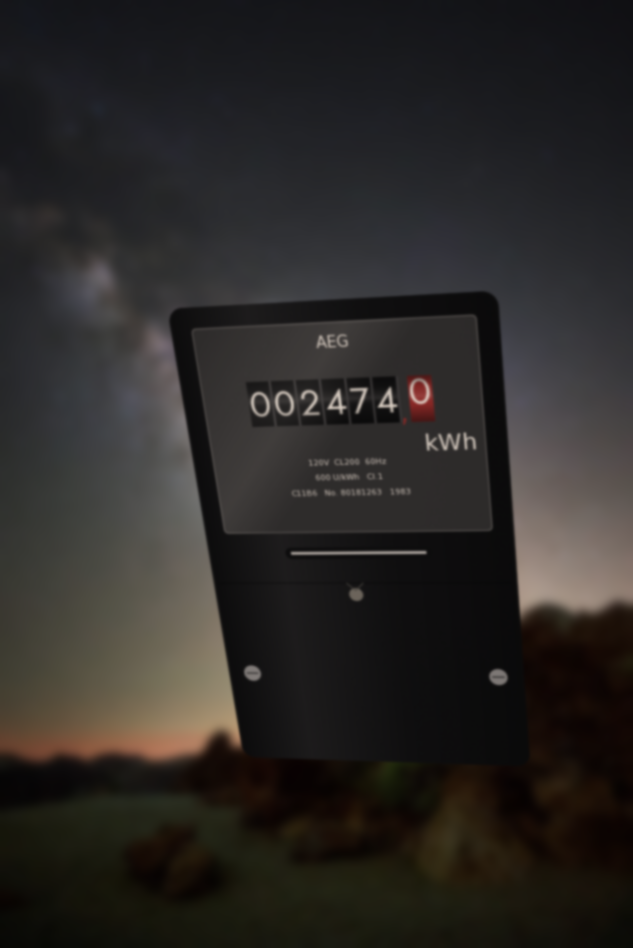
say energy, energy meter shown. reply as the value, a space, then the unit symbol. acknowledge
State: 2474.0 kWh
